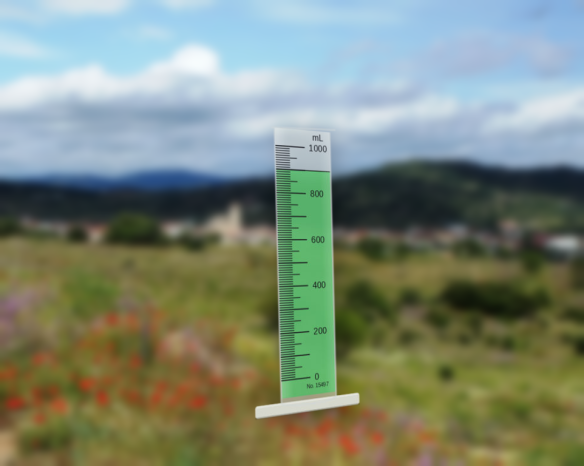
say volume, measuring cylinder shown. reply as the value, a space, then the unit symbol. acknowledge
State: 900 mL
